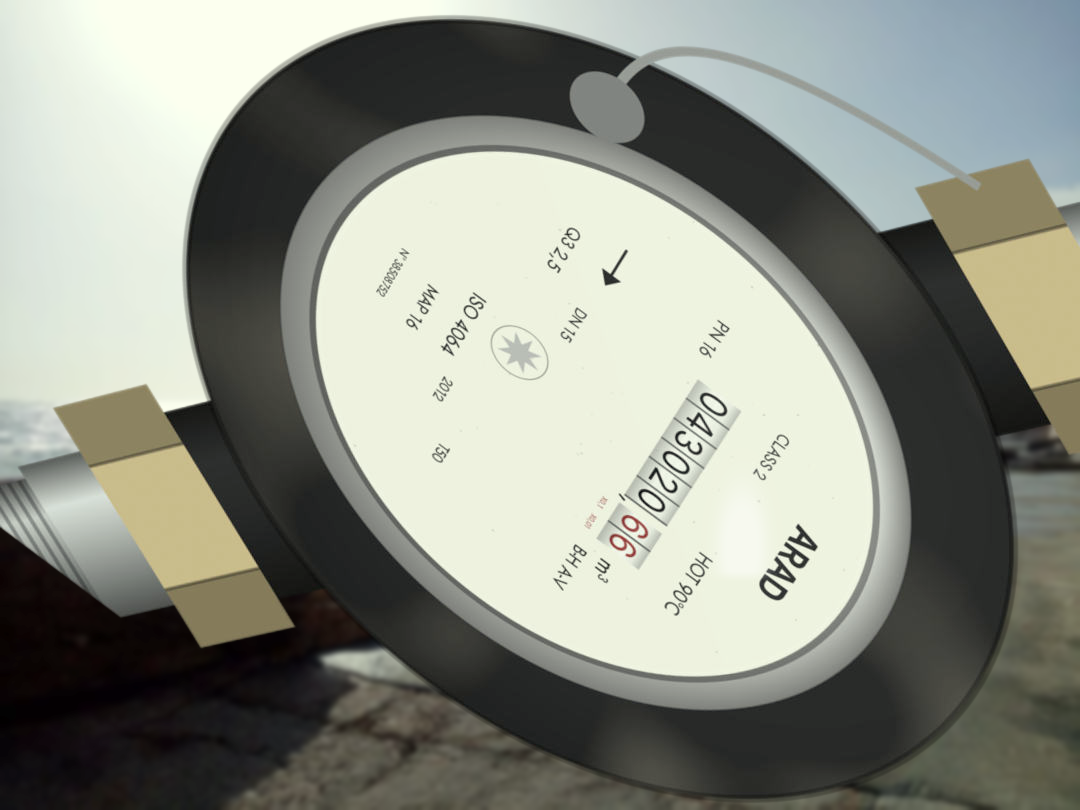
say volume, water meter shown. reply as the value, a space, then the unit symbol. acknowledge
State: 43020.66 m³
